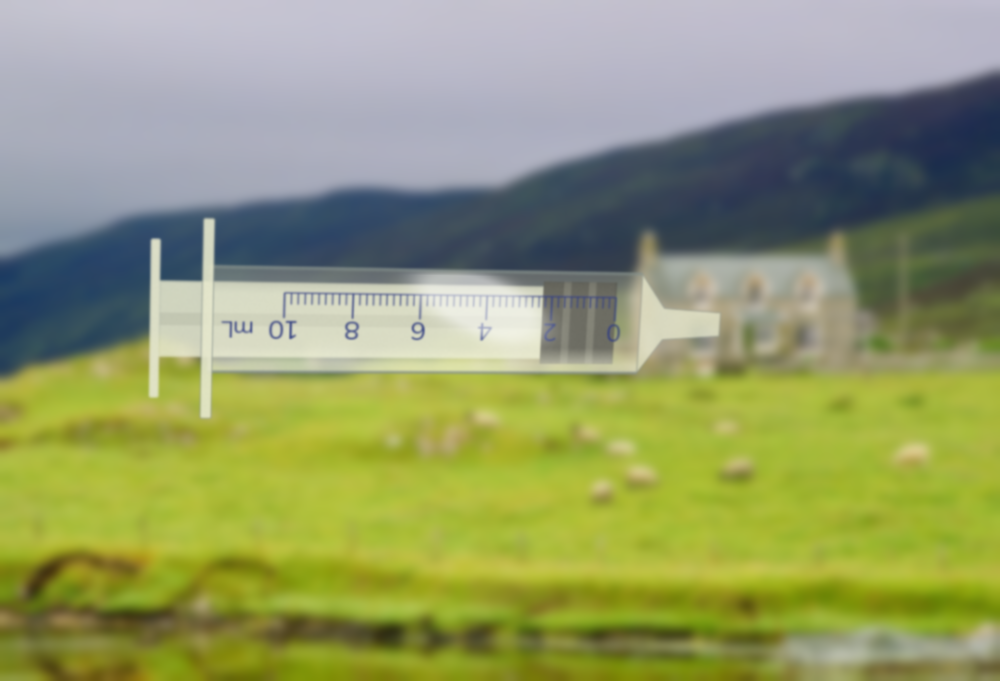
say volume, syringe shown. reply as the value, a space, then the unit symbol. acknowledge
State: 0 mL
